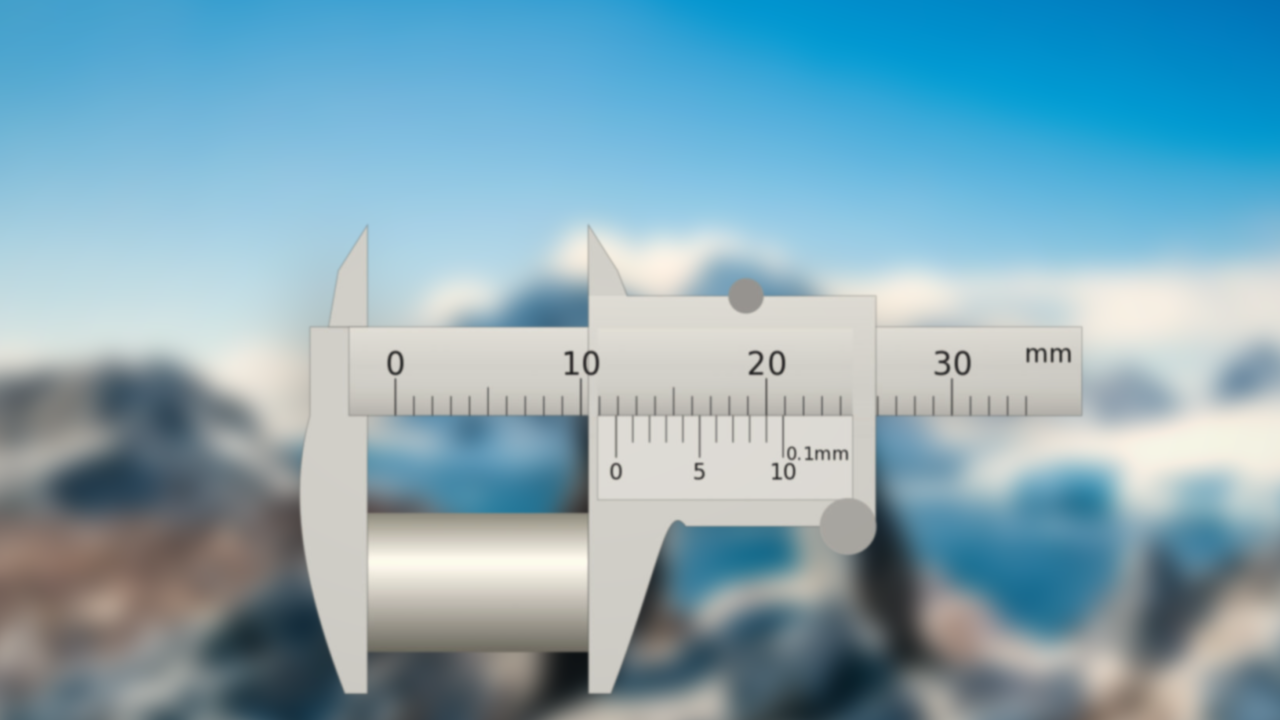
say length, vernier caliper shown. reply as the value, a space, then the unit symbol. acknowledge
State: 11.9 mm
